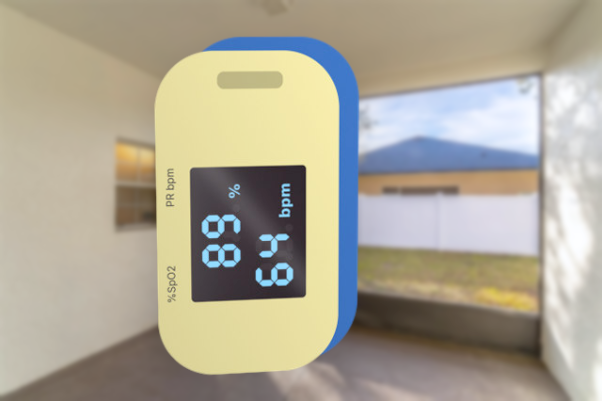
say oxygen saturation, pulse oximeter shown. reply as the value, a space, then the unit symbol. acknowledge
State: 89 %
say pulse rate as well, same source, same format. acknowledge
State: 64 bpm
